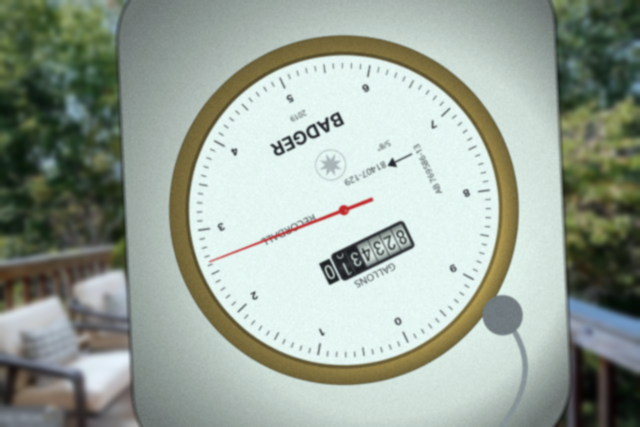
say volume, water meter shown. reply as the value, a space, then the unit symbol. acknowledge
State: 8234312.6 gal
